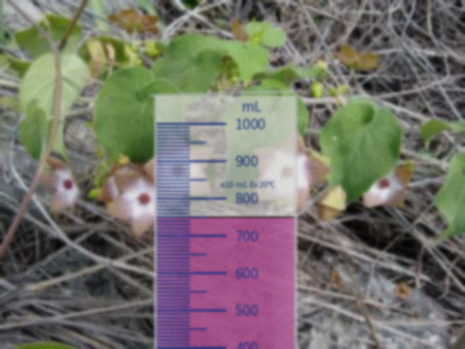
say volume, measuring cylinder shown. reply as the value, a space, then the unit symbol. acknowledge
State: 750 mL
